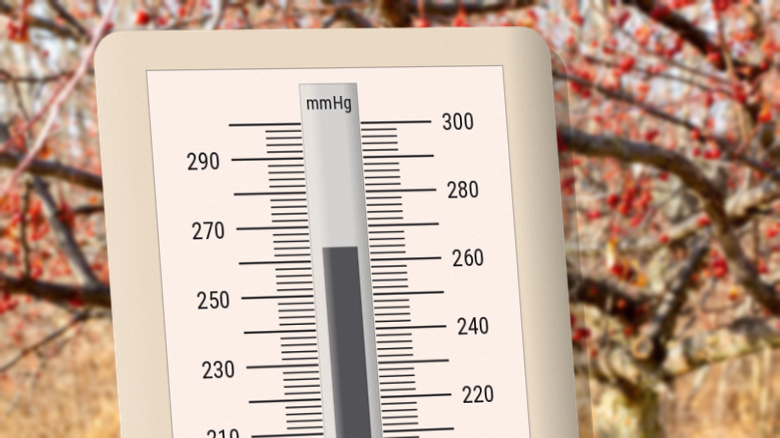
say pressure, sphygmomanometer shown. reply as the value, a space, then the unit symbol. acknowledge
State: 264 mmHg
